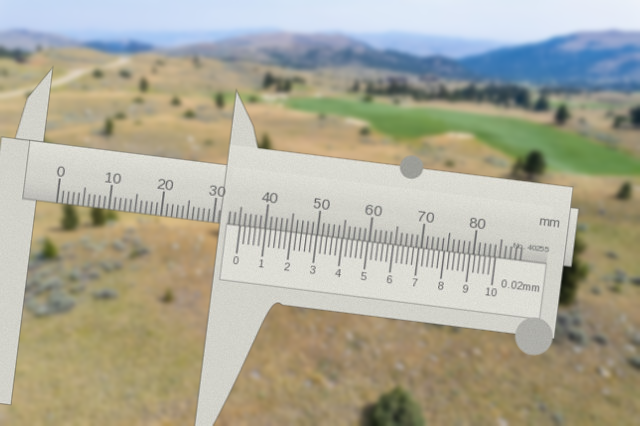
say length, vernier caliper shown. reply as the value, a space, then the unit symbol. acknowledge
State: 35.2 mm
